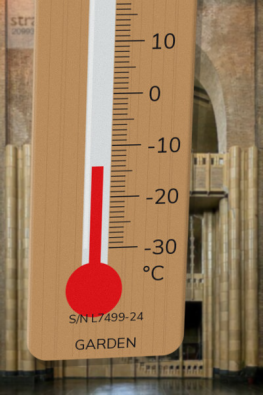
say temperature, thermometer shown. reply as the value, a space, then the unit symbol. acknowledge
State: -14 °C
